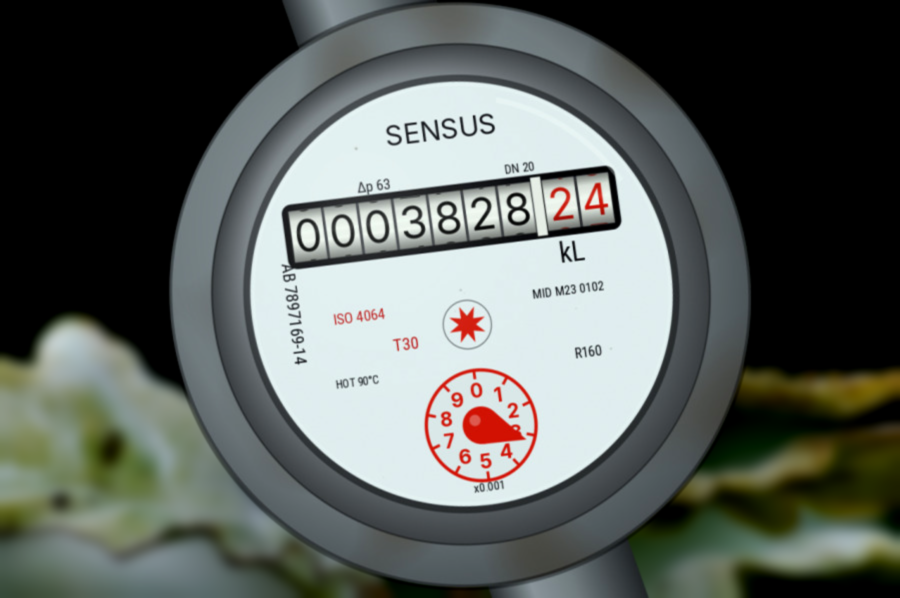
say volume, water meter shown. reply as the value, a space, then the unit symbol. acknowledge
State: 3828.243 kL
